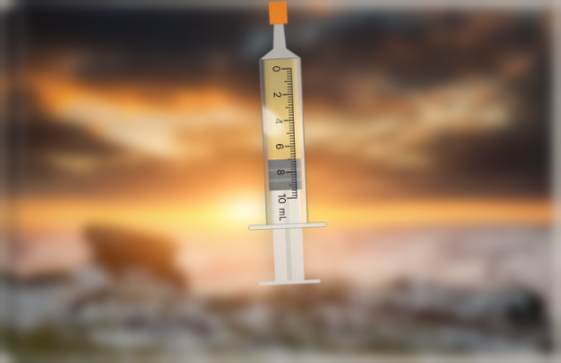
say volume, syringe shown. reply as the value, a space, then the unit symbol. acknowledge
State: 7 mL
